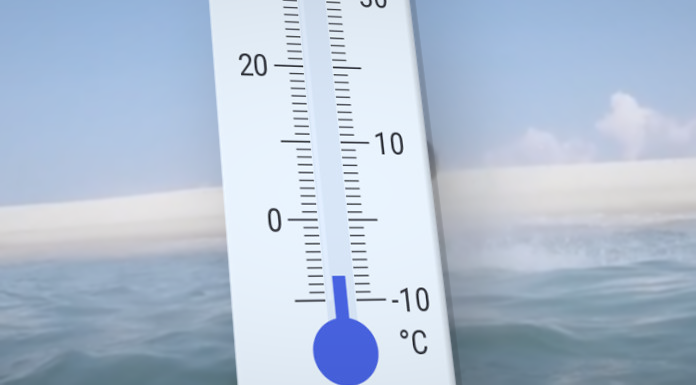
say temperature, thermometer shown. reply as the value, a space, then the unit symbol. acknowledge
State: -7 °C
